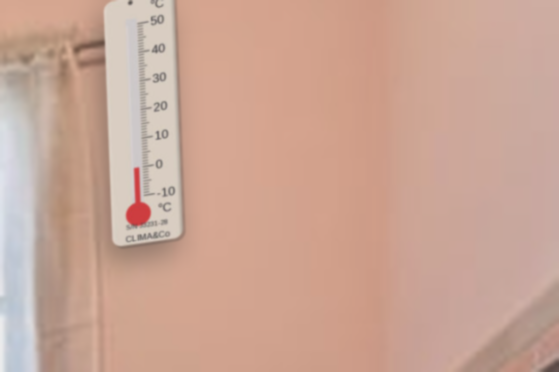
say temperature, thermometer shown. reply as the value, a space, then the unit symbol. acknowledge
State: 0 °C
